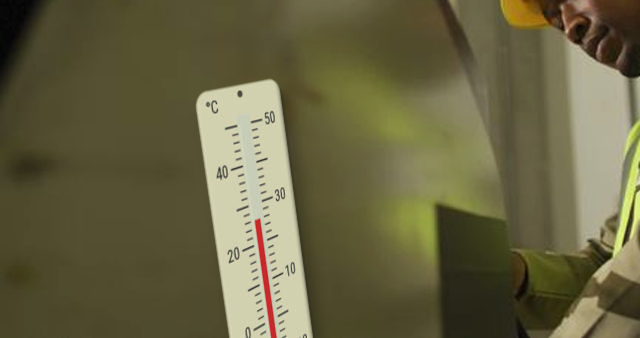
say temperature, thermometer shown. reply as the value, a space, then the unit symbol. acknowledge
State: 26 °C
